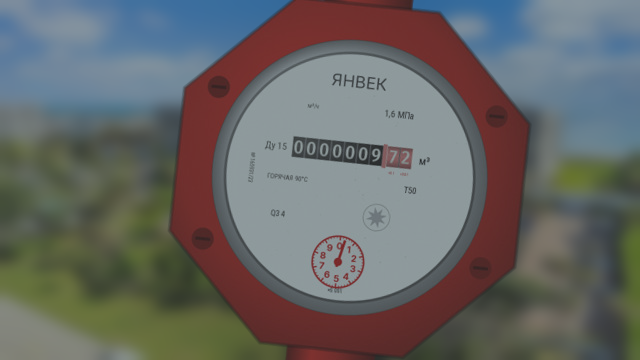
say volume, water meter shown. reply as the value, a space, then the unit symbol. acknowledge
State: 9.720 m³
